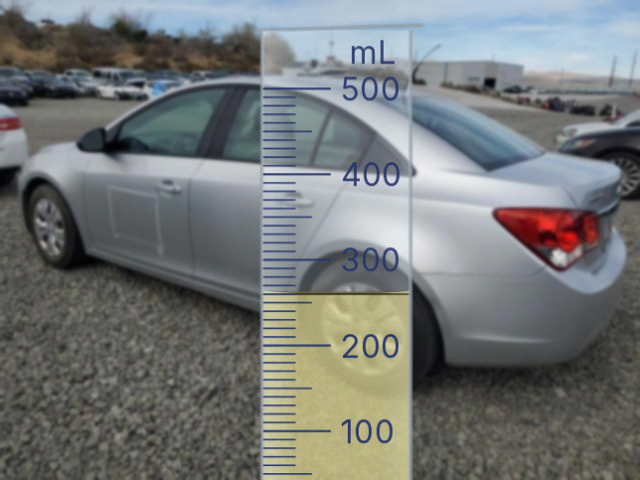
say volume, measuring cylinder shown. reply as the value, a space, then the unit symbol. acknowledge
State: 260 mL
